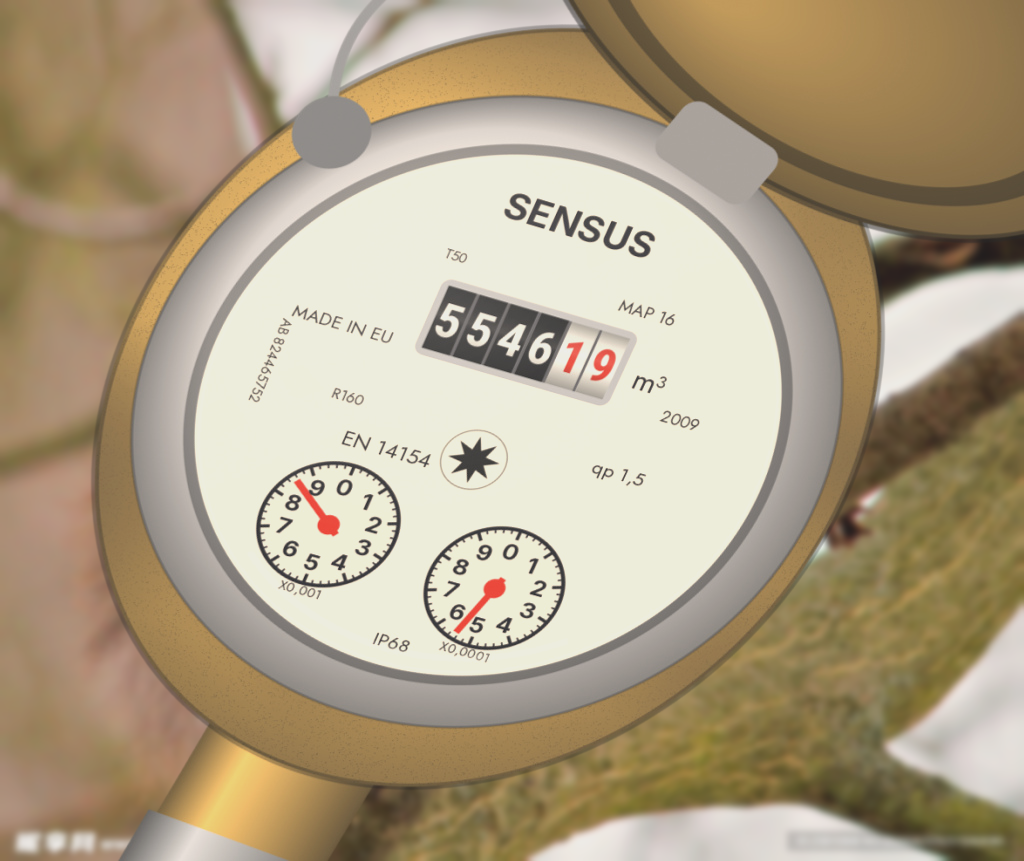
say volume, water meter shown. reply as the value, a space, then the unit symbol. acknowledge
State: 5546.1985 m³
